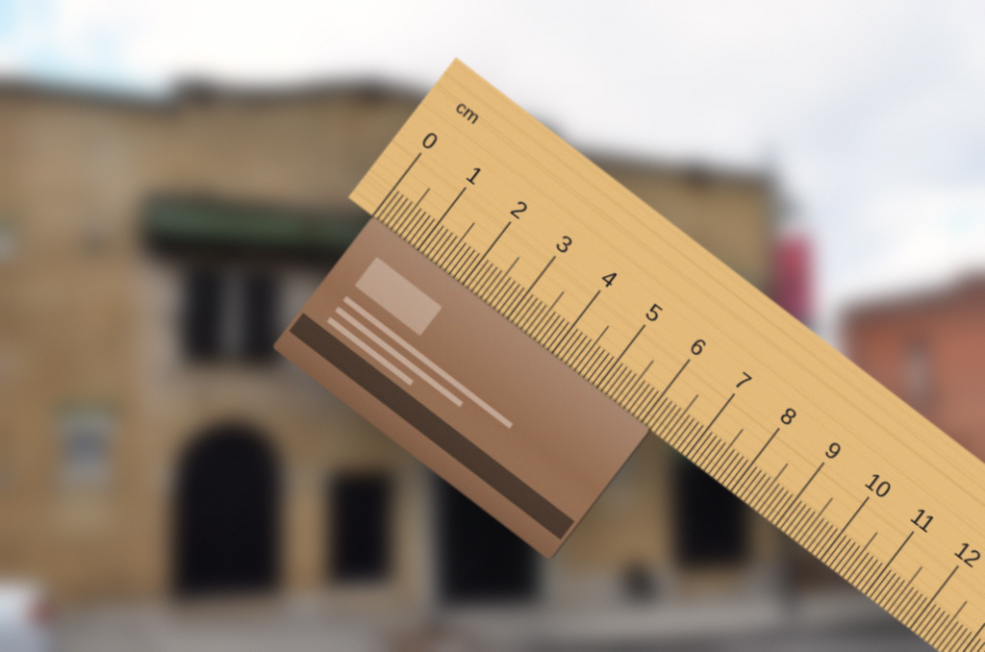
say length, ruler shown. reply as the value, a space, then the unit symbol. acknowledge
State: 6.2 cm
